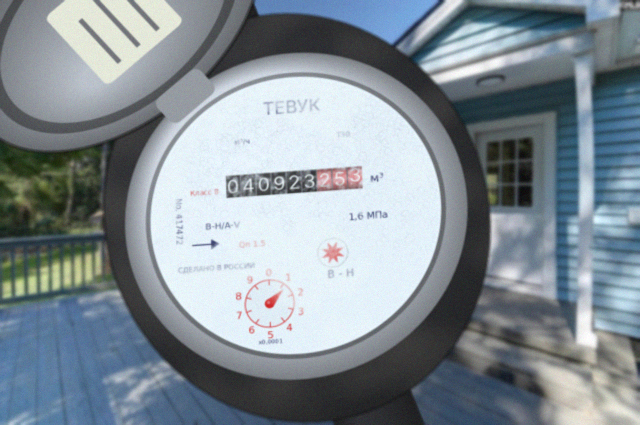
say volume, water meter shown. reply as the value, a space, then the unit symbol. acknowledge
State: 40923.2531 m³
